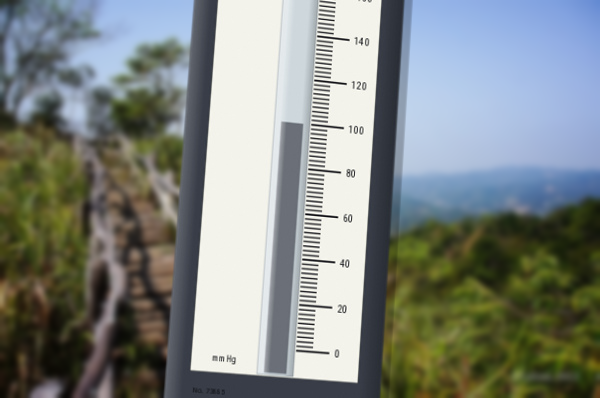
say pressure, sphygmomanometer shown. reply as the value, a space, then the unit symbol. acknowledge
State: 100 mmHg
